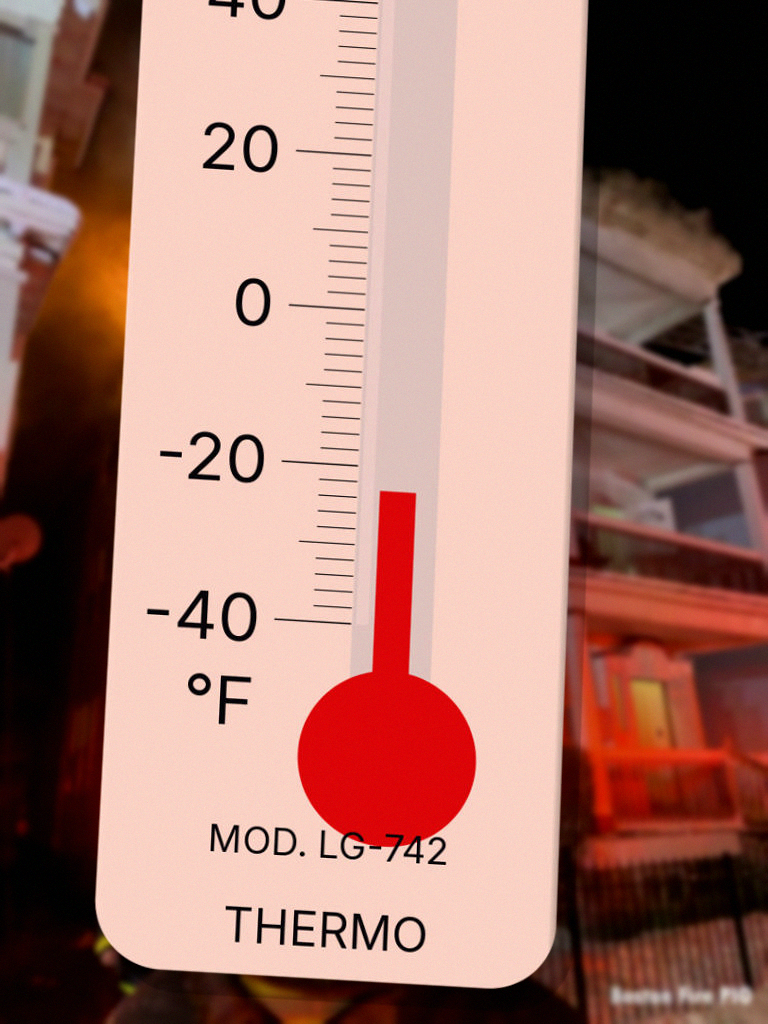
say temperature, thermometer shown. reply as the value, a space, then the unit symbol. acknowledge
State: -23 °F
